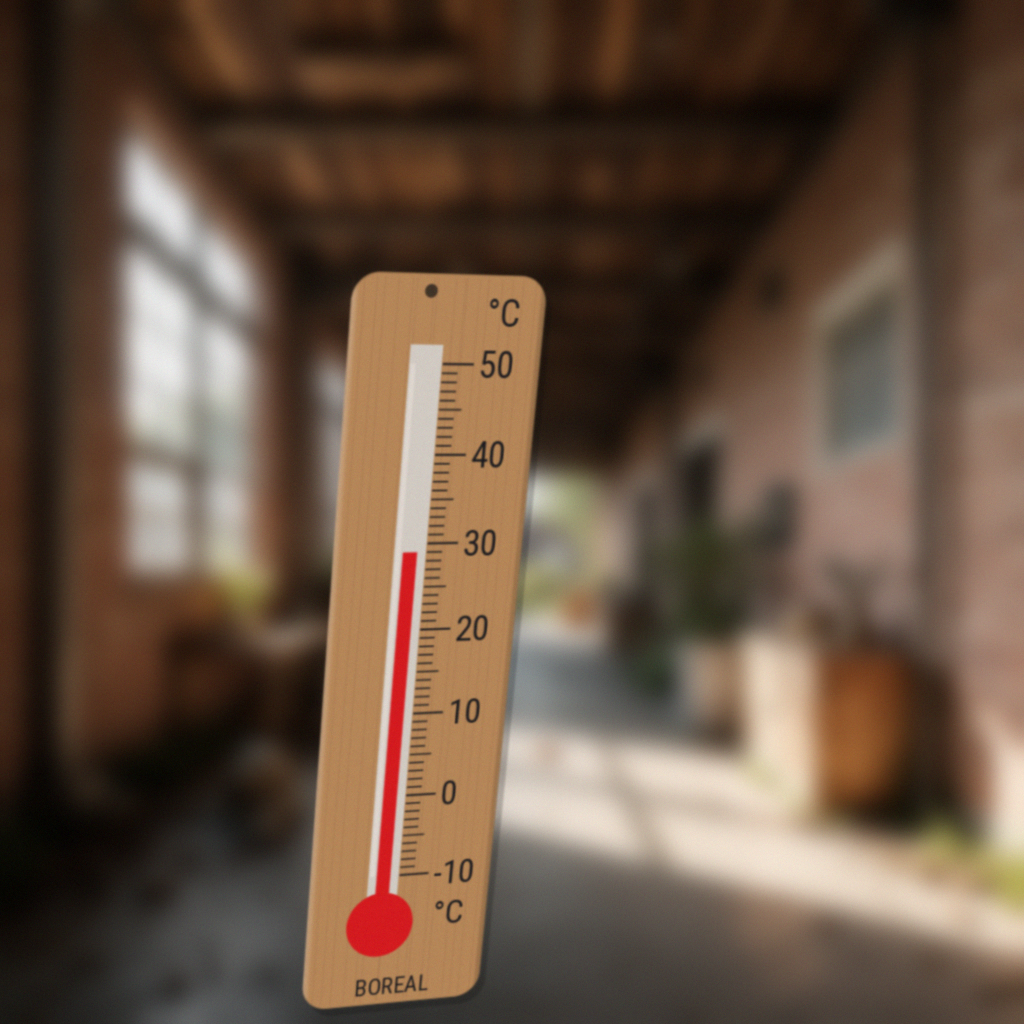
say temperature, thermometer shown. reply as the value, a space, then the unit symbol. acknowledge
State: 29 °C
